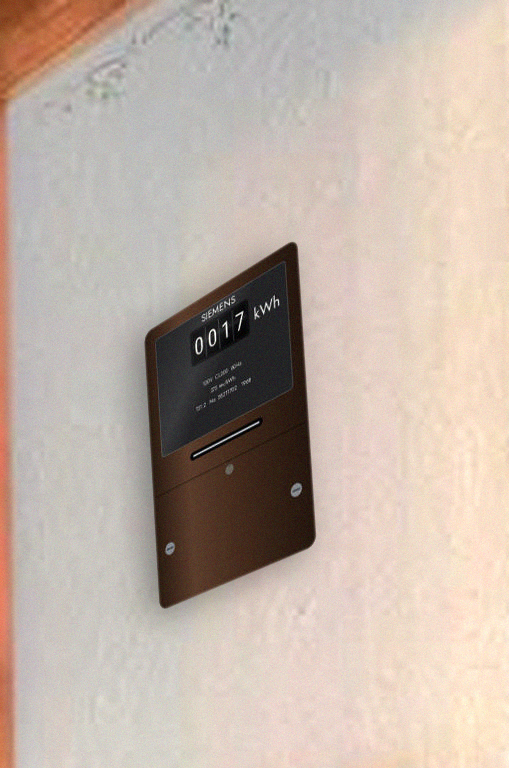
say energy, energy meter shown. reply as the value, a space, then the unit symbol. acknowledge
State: 17 kWh
